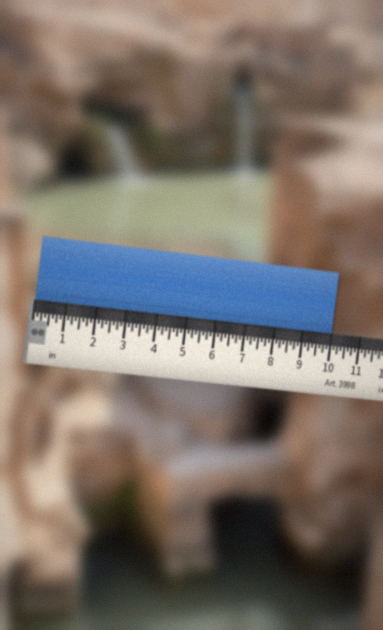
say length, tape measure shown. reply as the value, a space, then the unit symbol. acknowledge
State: 10 in
